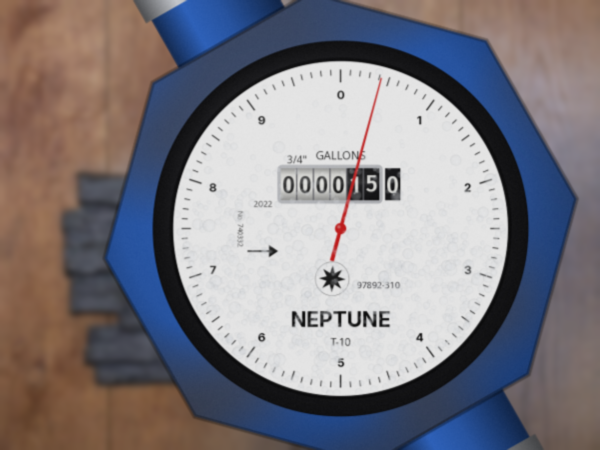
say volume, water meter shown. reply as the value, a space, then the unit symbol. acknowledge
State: 150.4 gal
